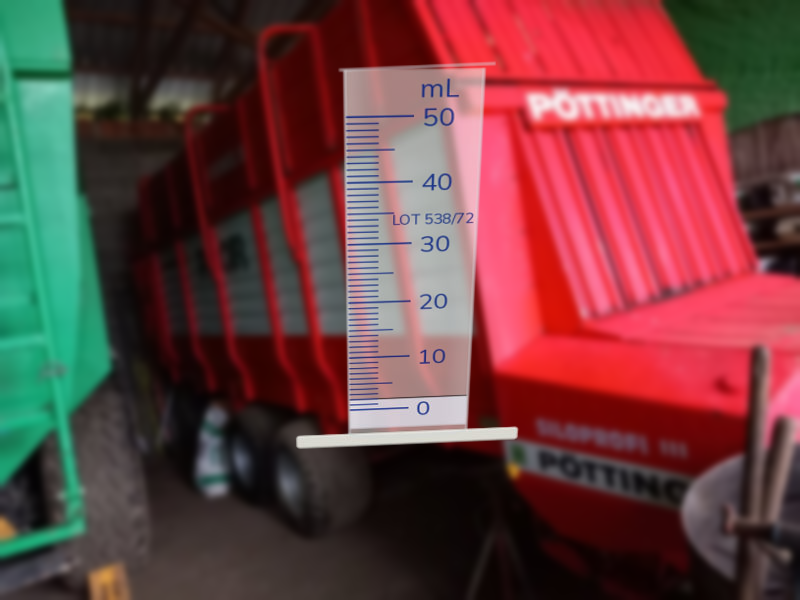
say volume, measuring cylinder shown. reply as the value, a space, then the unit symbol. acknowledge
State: 2 mL
